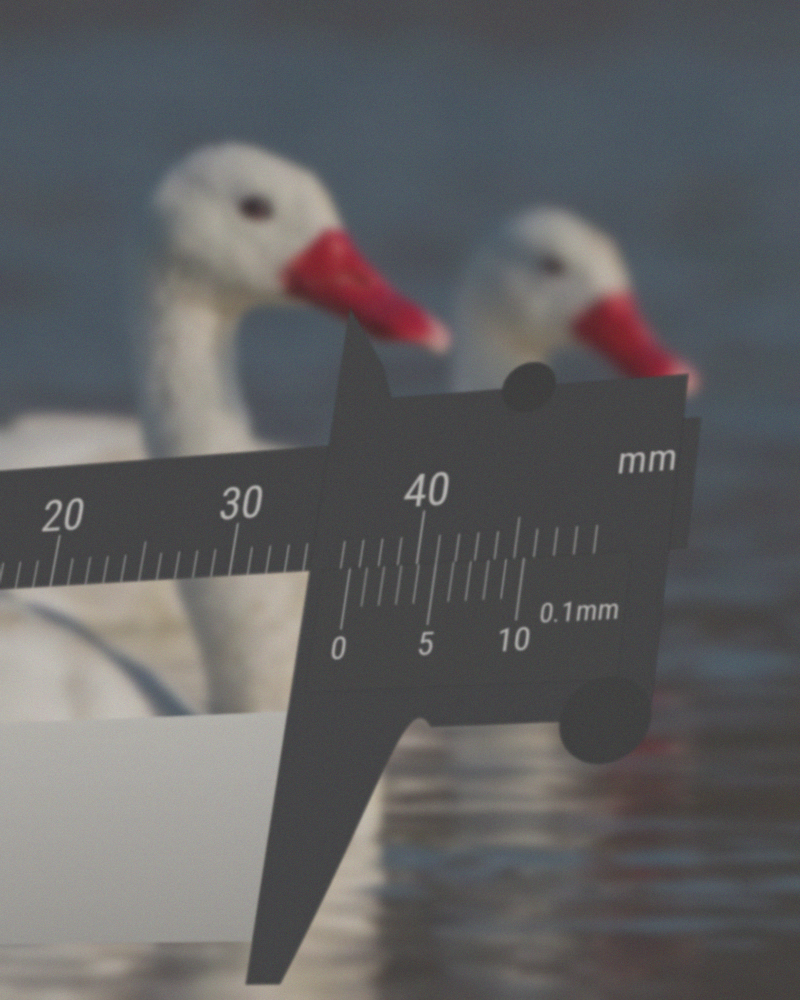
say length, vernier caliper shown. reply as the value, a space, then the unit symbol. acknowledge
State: 36.5 mm
